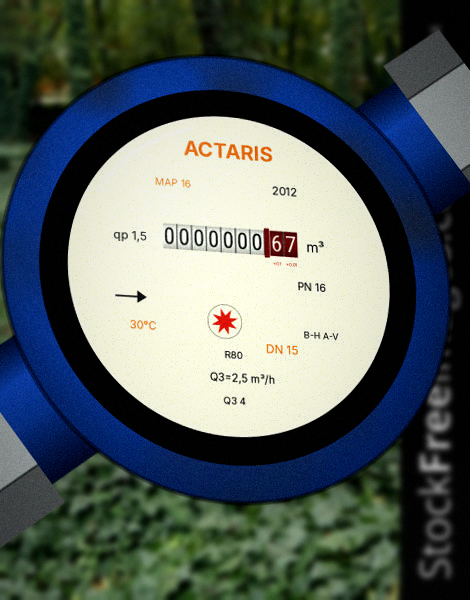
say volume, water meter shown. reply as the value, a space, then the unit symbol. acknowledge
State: 0.67 m³
